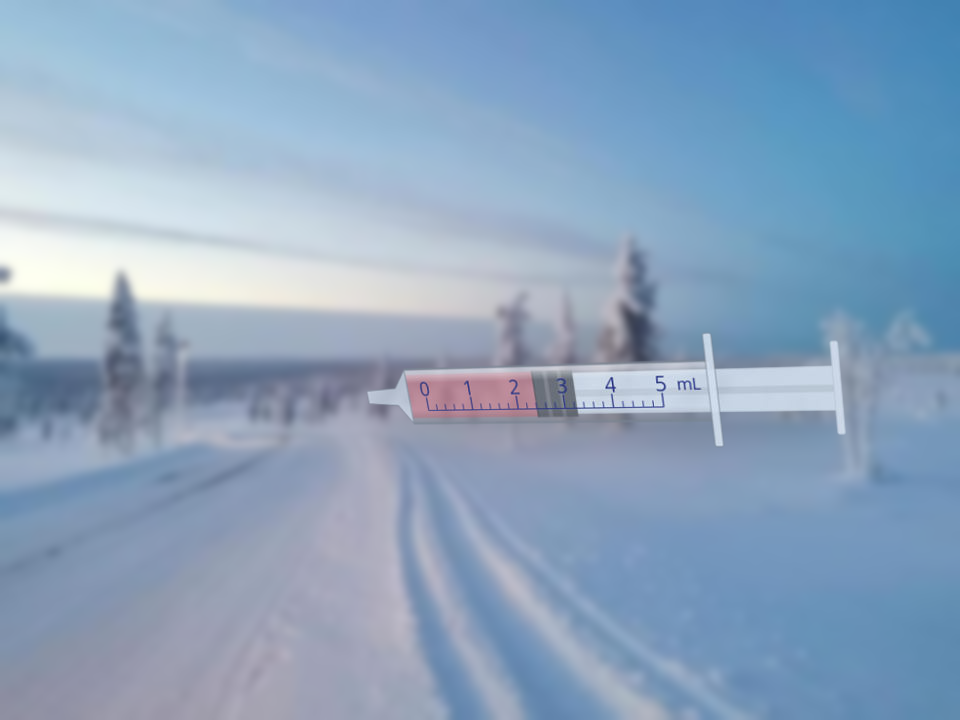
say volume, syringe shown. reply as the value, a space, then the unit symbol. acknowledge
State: 2.4 mL
